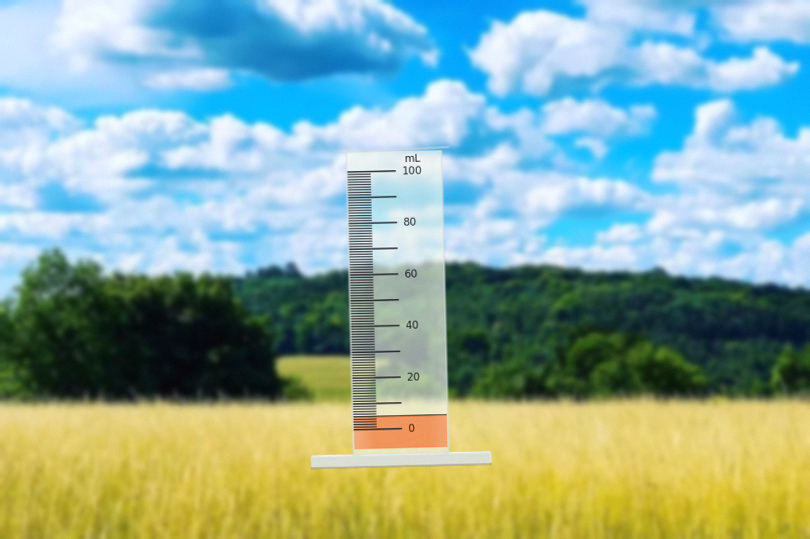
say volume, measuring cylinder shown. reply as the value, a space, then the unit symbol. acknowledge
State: 5 mL
